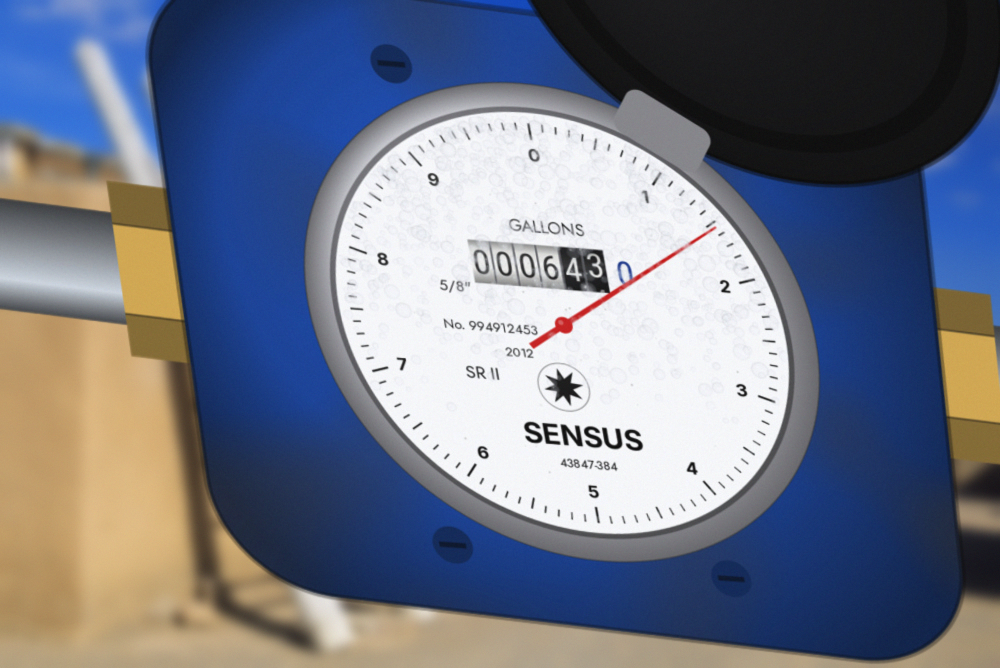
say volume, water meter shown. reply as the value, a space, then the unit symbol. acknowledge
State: 6431.5 gal
